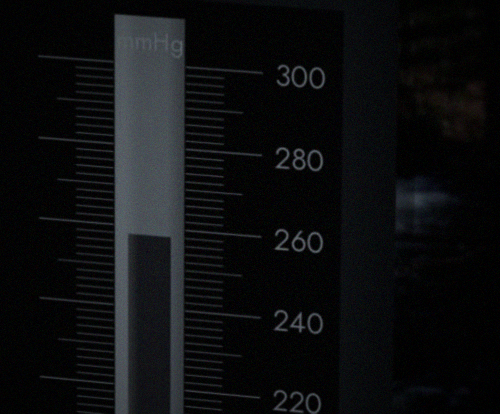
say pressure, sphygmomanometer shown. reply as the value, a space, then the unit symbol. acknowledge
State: 258 mmHg
